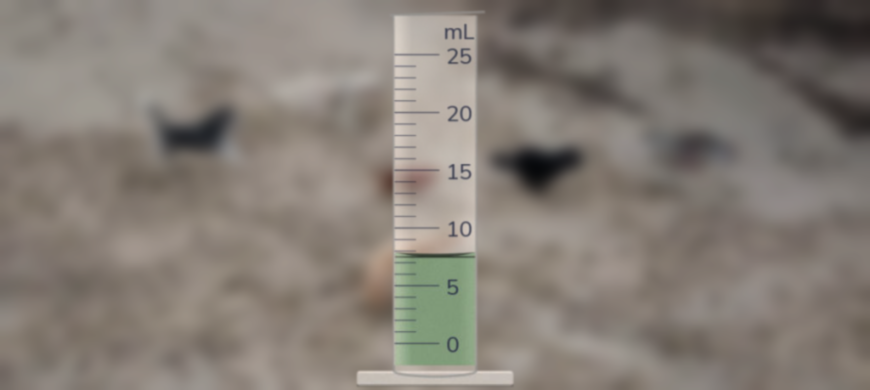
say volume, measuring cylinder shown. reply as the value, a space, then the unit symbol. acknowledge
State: 7.5 mL
